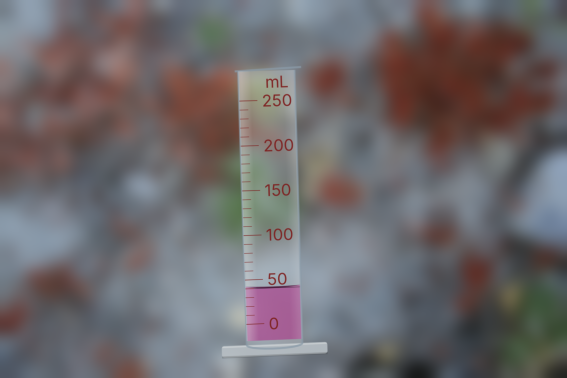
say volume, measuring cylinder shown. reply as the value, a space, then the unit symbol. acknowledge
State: 40 mL
